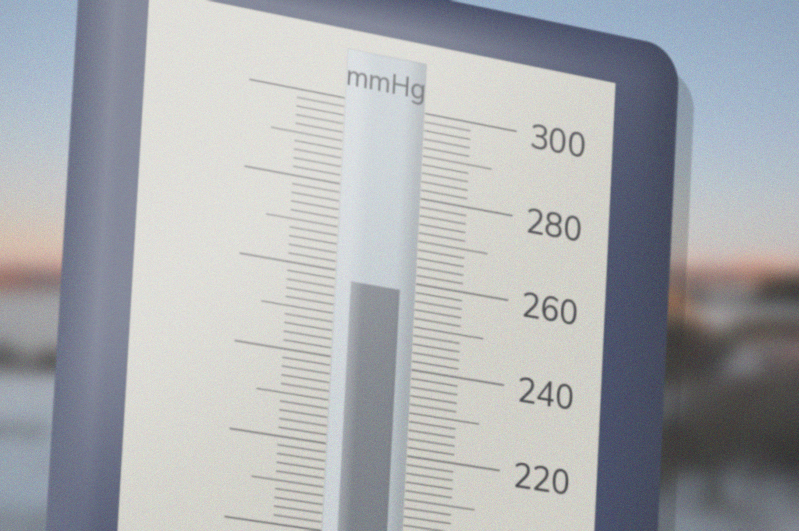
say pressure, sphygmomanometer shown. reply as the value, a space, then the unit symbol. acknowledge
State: 258 mmHg
